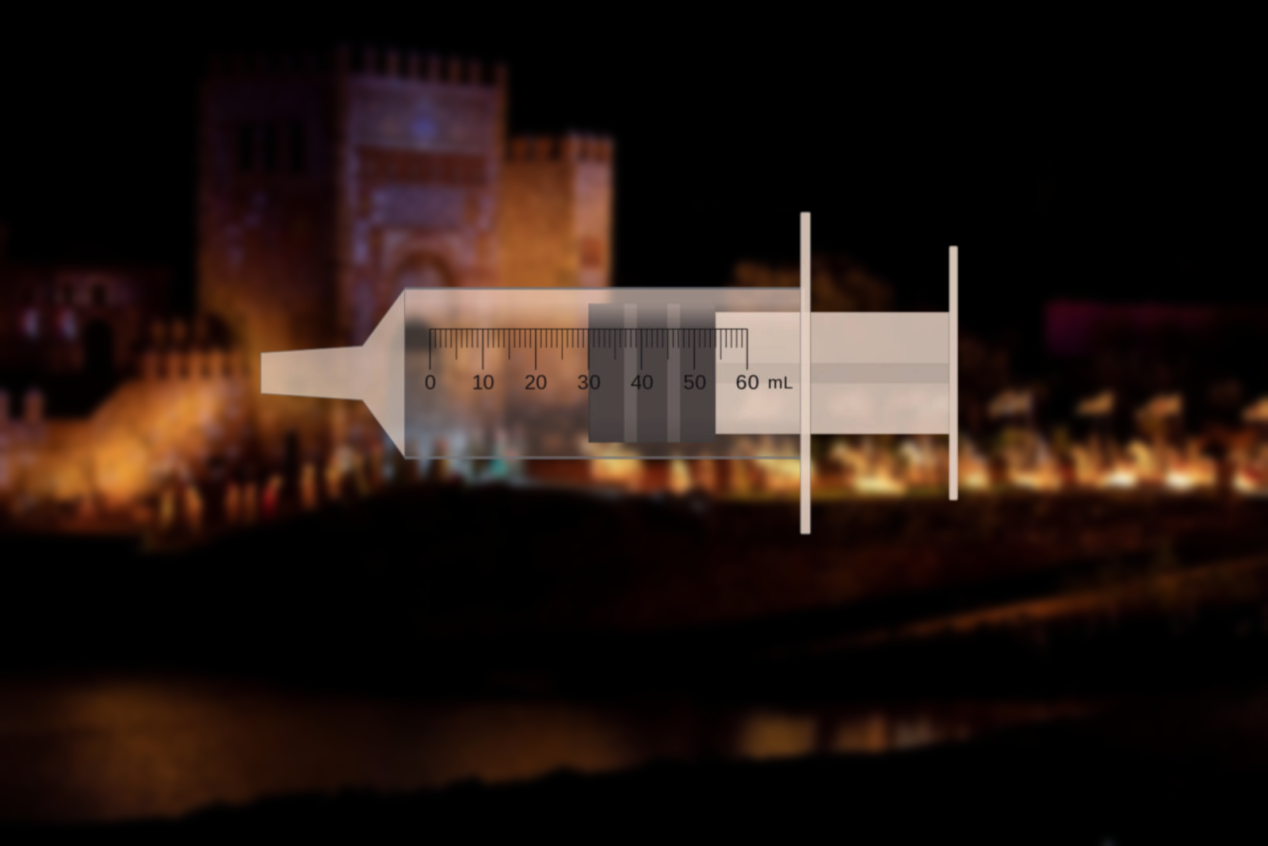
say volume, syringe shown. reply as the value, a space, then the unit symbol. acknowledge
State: 30 mL
